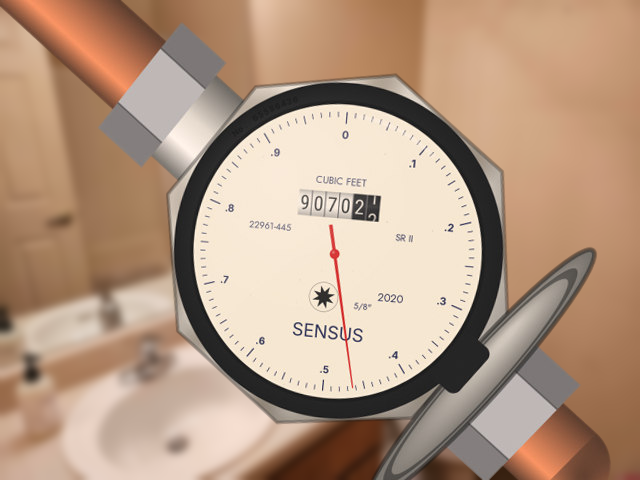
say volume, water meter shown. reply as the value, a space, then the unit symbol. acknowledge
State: 907021.46 ft³
